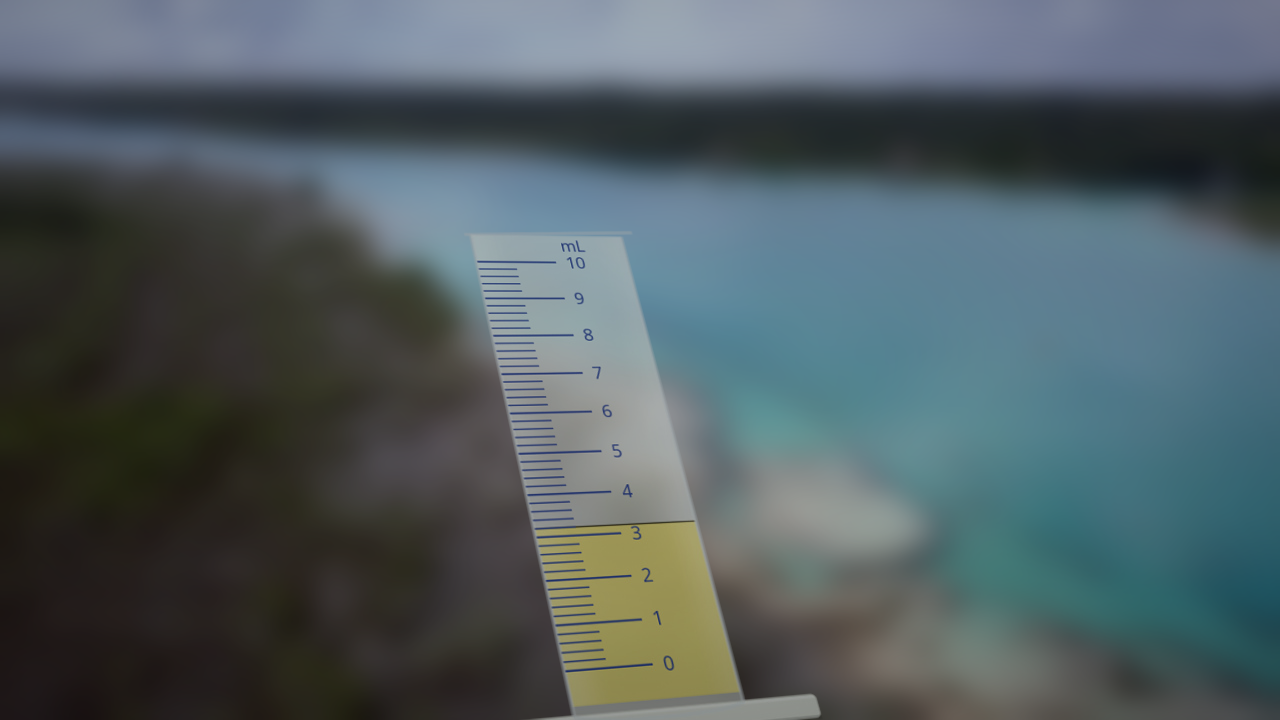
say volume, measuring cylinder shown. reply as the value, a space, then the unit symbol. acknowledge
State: 3.2 mL
